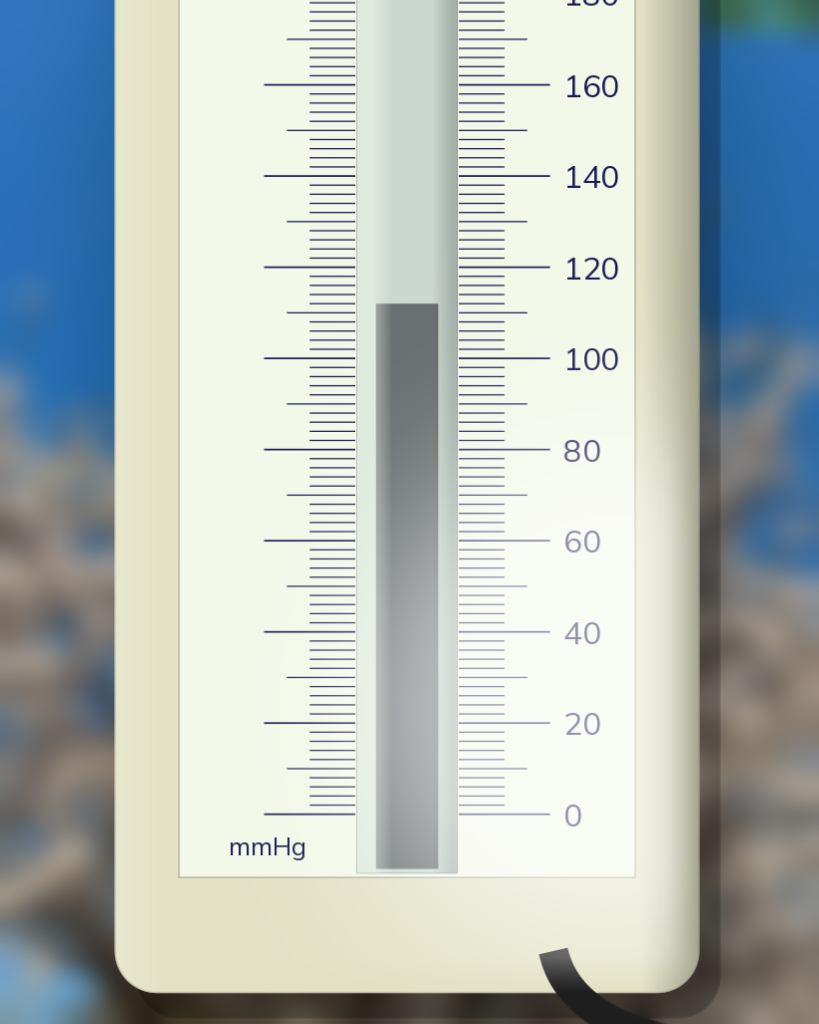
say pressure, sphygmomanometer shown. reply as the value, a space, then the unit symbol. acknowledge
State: 112 mmHg
